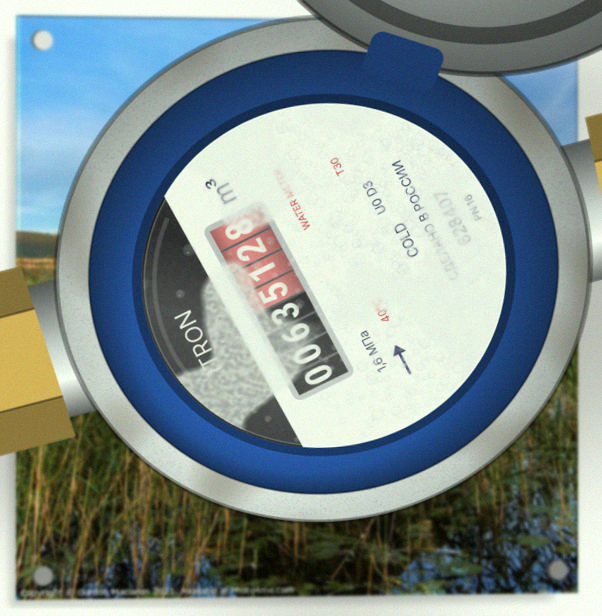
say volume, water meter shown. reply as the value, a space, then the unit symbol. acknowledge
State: 63.5128 m³
